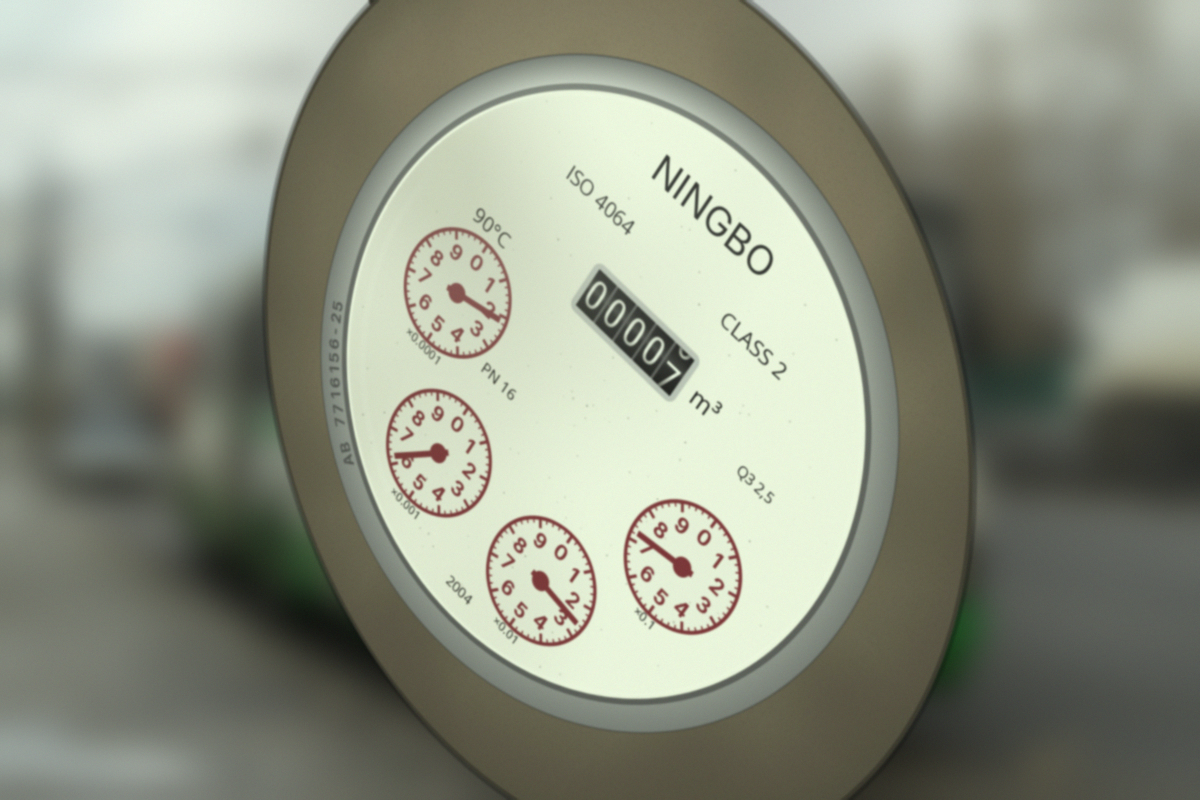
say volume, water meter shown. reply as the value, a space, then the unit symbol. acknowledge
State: 6.7262 m³
